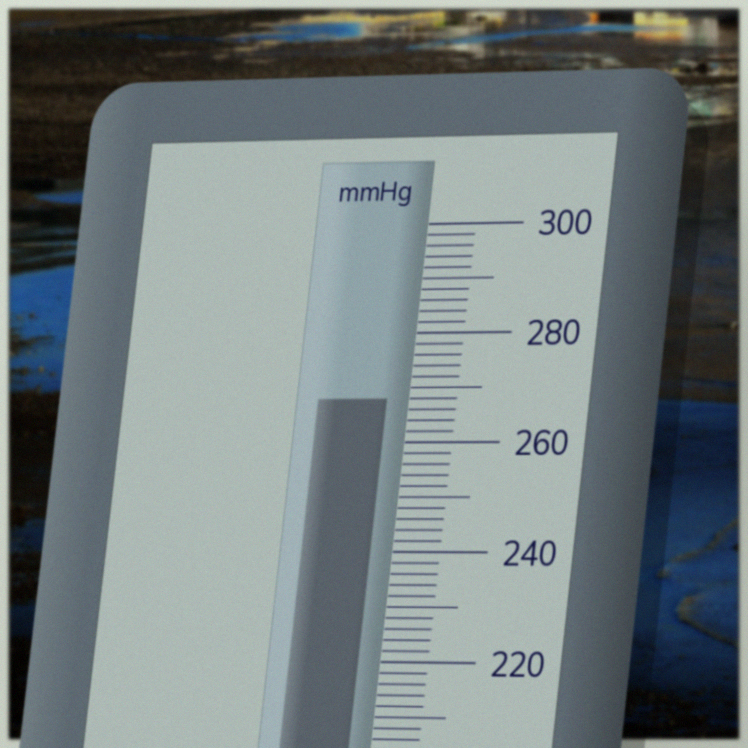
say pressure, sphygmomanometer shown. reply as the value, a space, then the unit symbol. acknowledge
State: 268 mmHg
